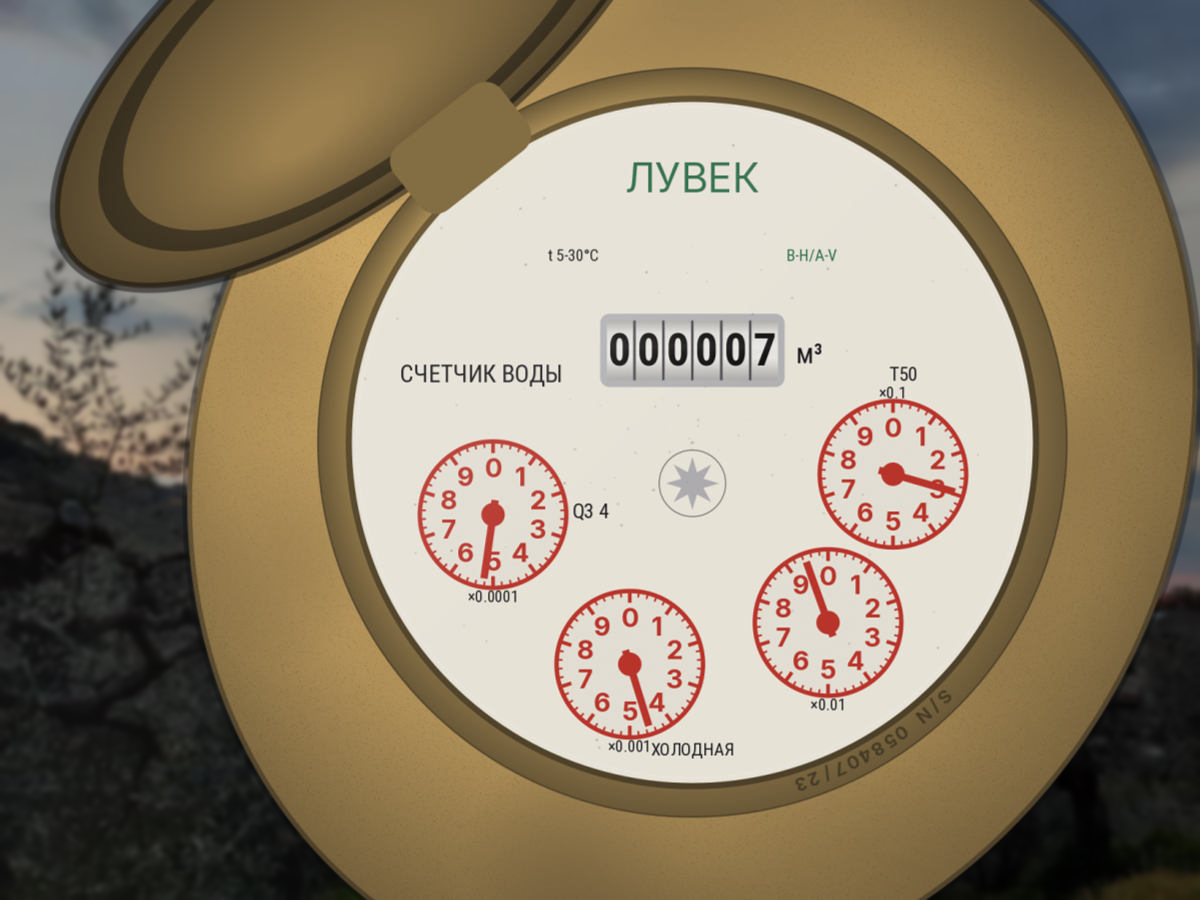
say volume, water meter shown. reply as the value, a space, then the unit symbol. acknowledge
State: 7.2945 m³
